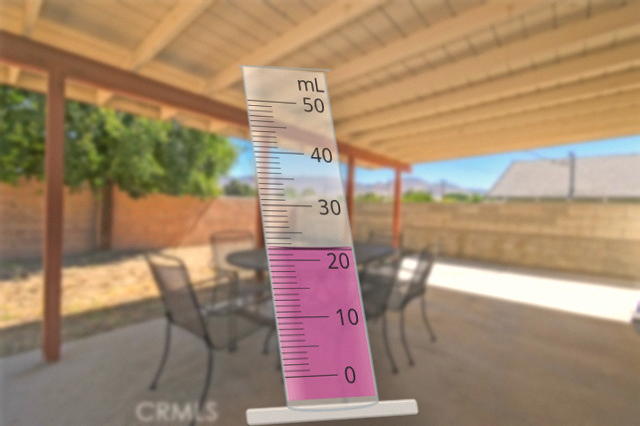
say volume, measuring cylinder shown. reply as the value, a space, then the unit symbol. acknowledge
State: 22 mL
